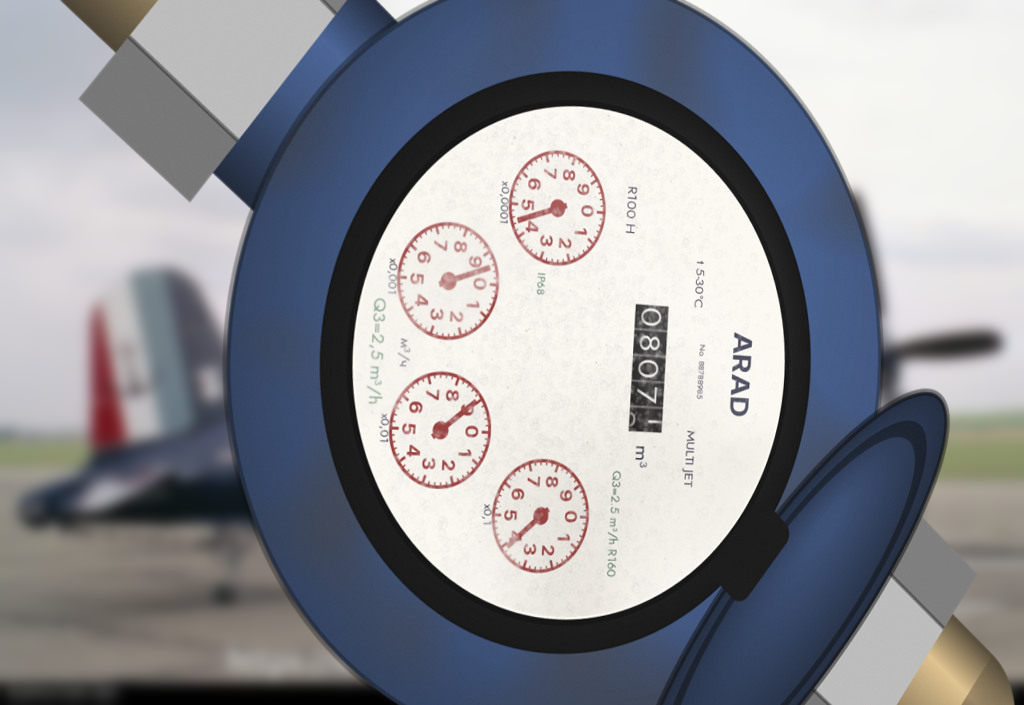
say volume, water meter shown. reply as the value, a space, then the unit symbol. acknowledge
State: 8071.3894 m³
